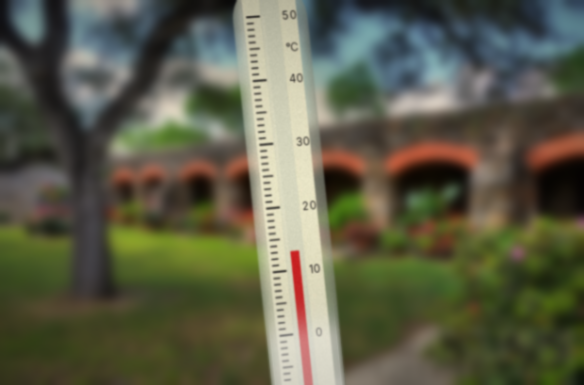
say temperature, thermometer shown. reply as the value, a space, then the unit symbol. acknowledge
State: 13 °C
